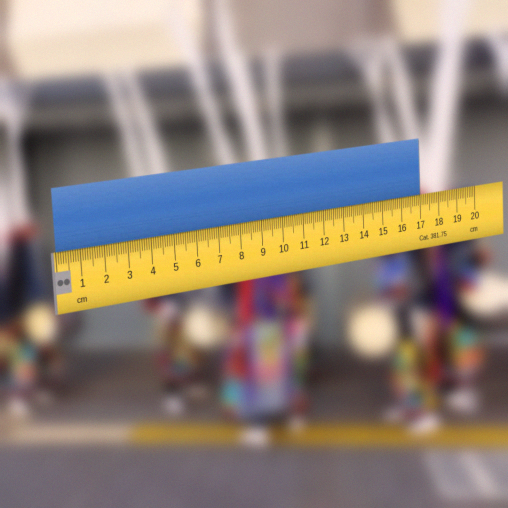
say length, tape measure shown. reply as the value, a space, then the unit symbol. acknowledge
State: 17 cm
